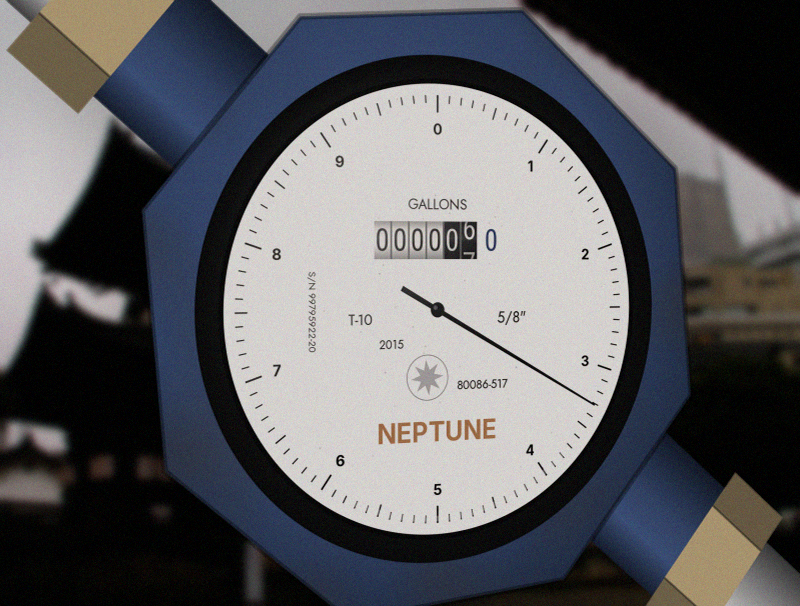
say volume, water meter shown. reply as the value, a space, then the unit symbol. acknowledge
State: 63.3 gal
